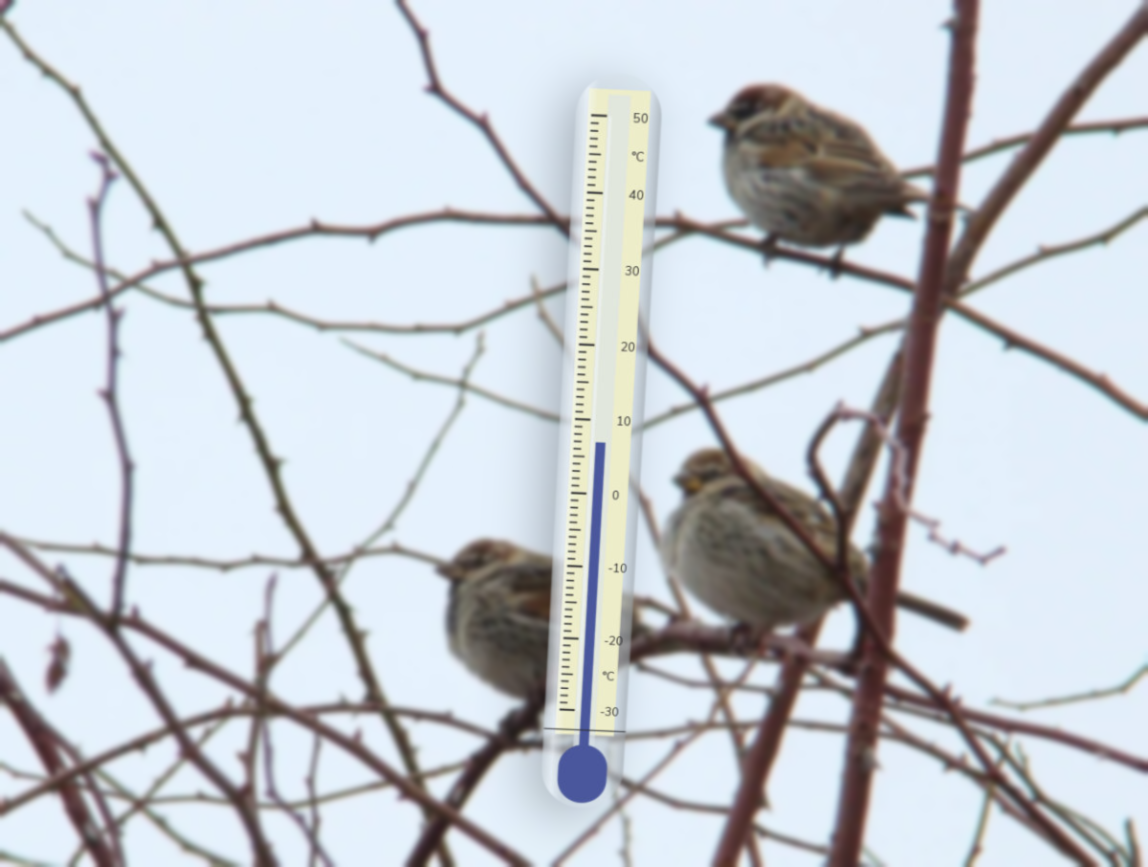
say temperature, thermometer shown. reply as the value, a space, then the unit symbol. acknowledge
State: 7 °C
